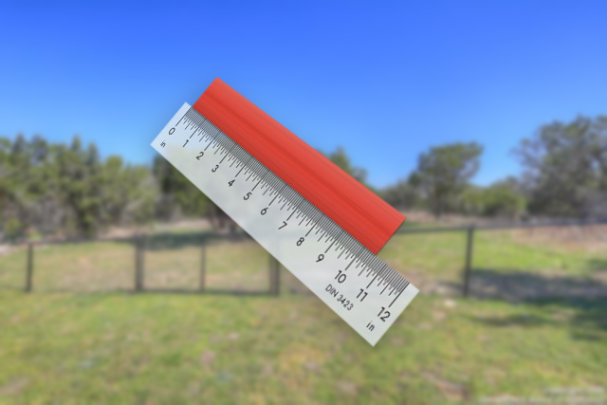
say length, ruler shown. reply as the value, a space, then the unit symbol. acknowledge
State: 10.5 in
